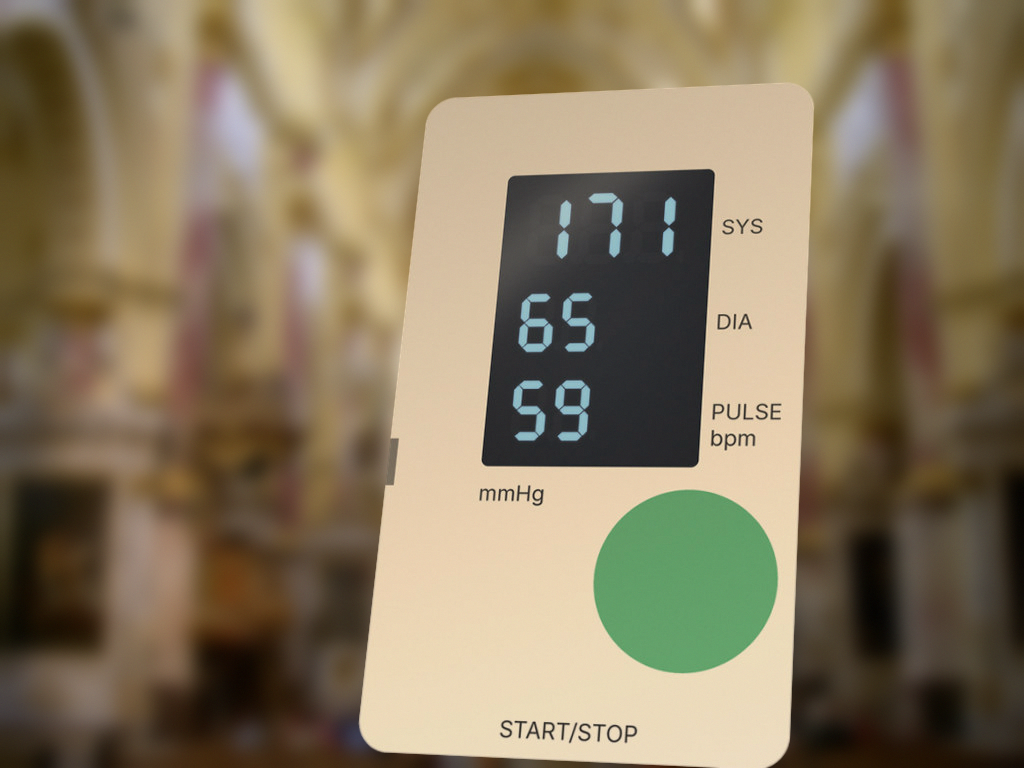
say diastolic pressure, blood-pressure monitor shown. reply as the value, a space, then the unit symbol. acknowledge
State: 65 mmHg
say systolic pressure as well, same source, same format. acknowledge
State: 171 mmHg
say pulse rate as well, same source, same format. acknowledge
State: 59 bpm
